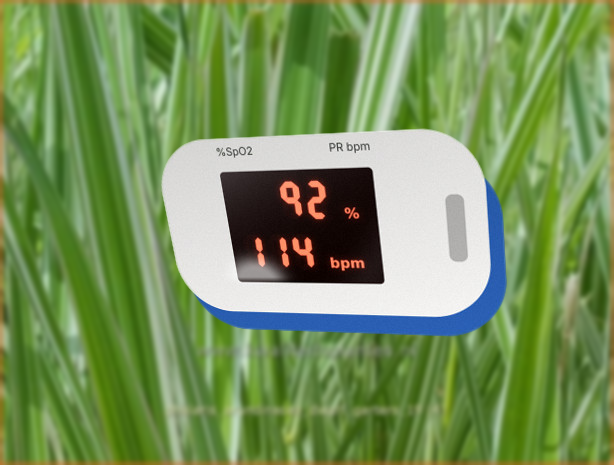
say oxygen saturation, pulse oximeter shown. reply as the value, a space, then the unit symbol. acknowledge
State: 92 %
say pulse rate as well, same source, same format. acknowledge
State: 114 bpm
